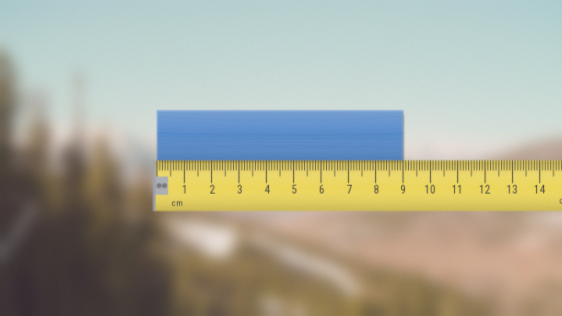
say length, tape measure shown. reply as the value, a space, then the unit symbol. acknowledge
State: 9 cm
